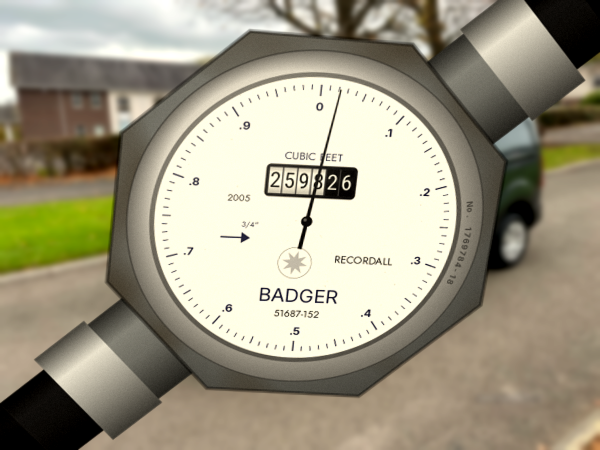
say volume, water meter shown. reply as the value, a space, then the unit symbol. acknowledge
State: 259826.02 ft³
